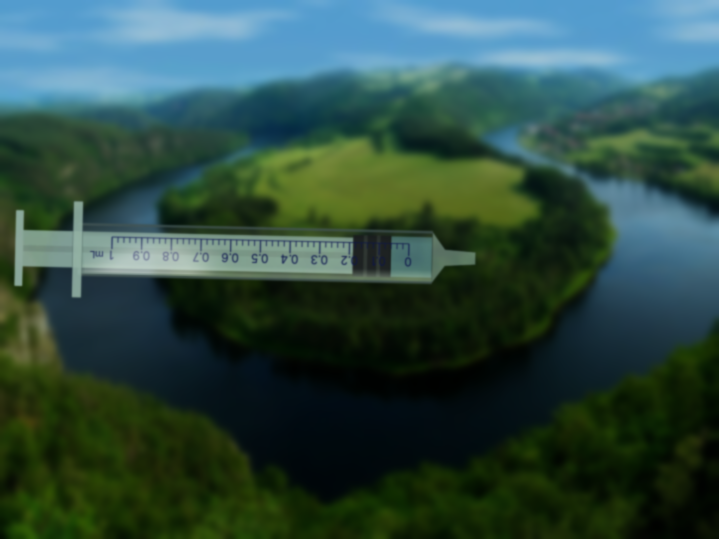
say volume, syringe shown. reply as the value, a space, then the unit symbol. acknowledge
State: 0.06 mL
